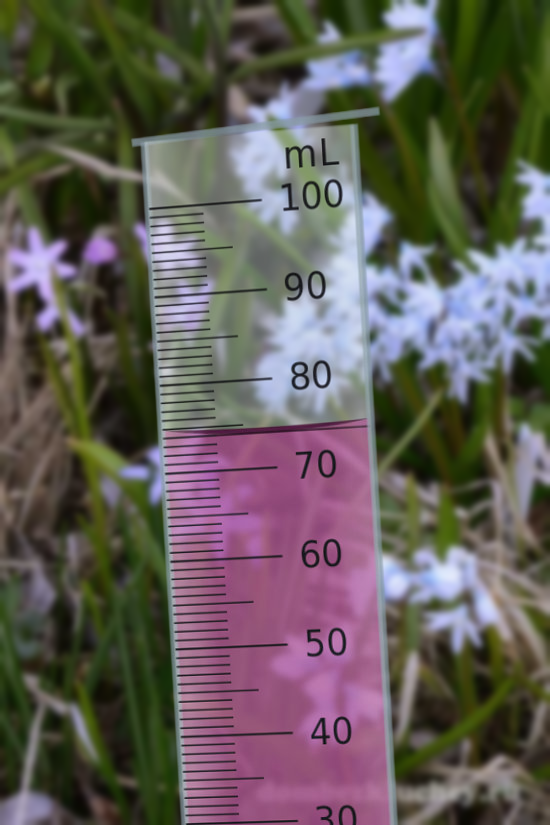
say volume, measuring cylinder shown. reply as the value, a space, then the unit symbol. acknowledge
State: 74 mL
